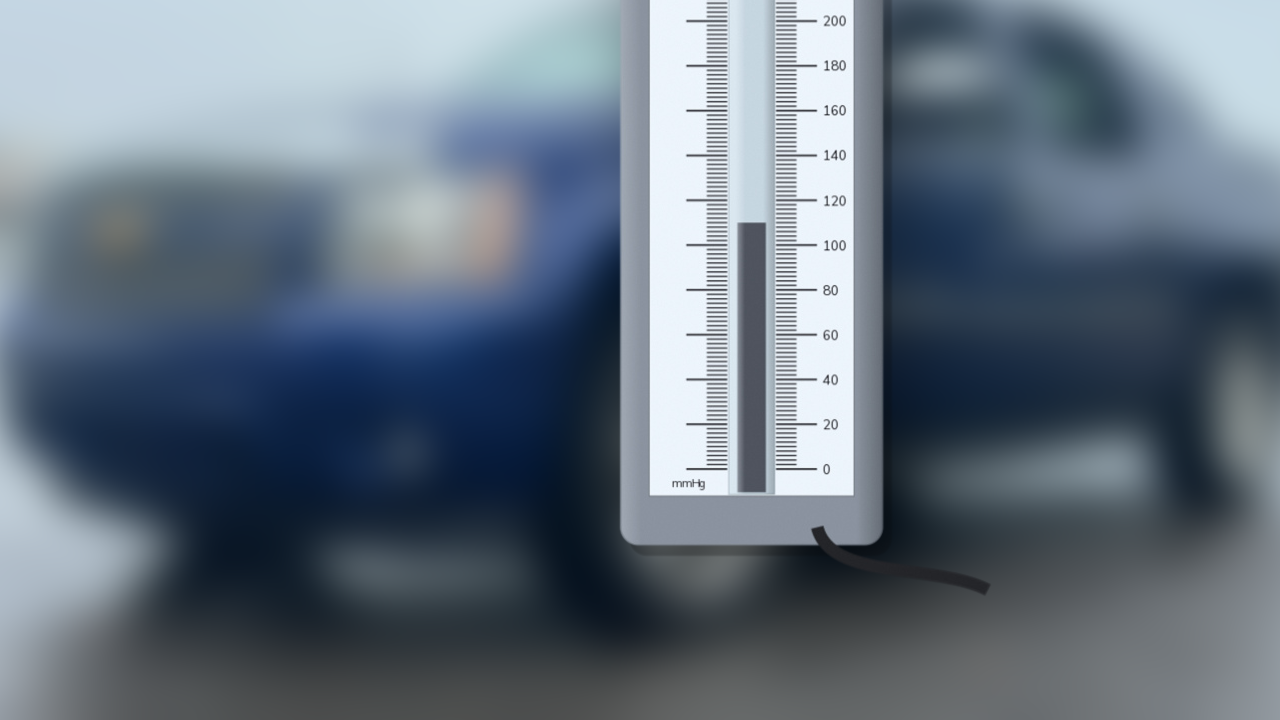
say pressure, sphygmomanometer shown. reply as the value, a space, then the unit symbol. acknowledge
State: 110 mmHg
